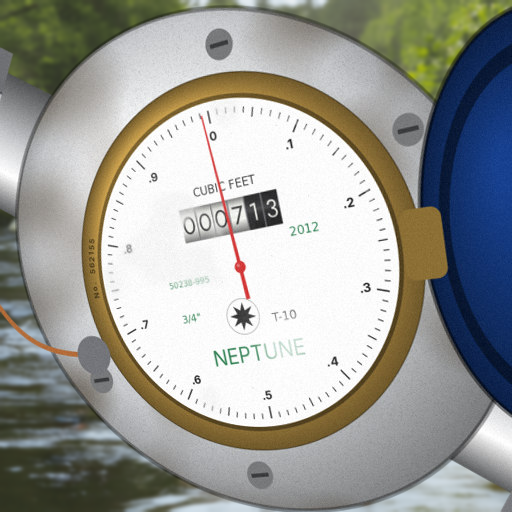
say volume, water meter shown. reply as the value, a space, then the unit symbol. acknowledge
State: 712.99 ft³
